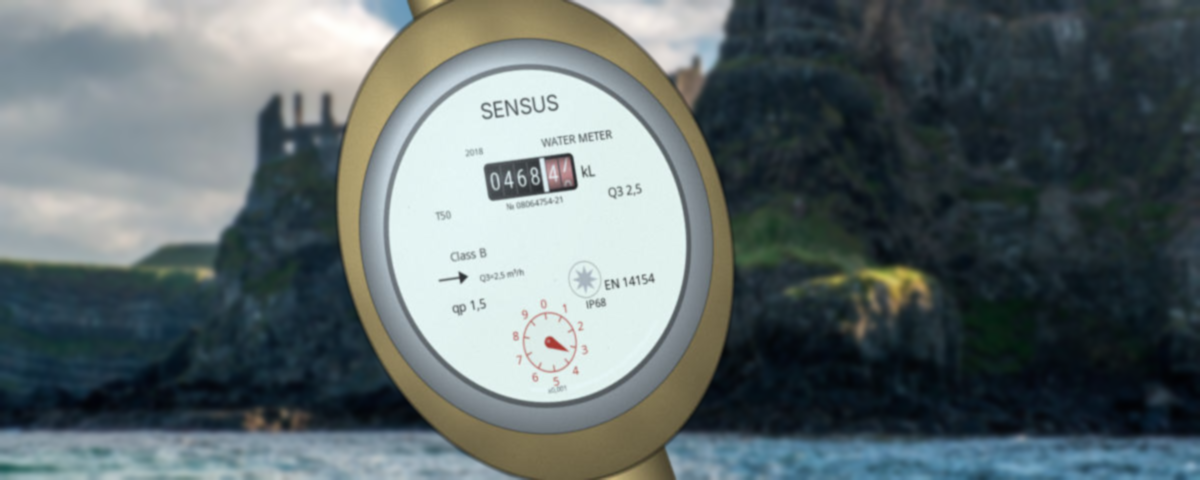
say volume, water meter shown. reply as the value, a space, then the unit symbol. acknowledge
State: 468.473 kL
